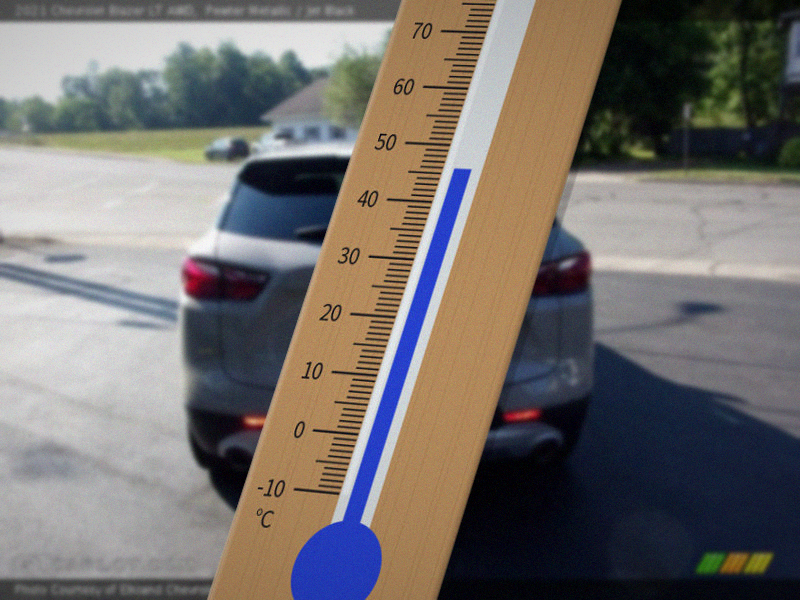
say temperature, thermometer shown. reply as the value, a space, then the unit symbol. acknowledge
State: 46 °C
